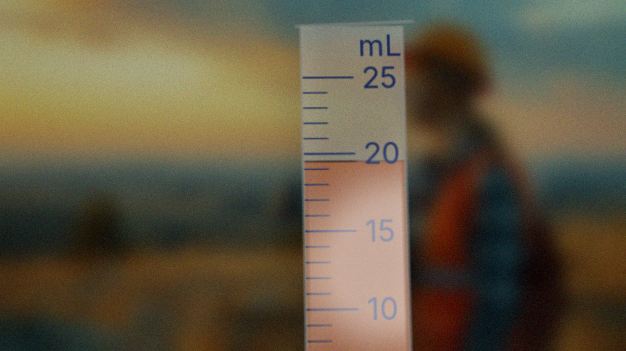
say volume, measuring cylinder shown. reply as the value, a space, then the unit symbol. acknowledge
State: 19.5 mL
